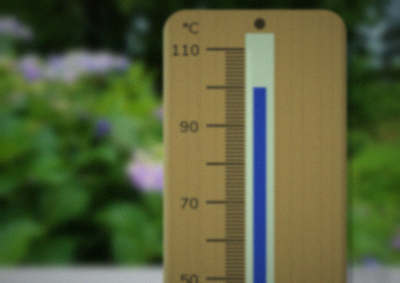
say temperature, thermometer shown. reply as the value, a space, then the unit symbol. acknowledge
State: 100 °C
